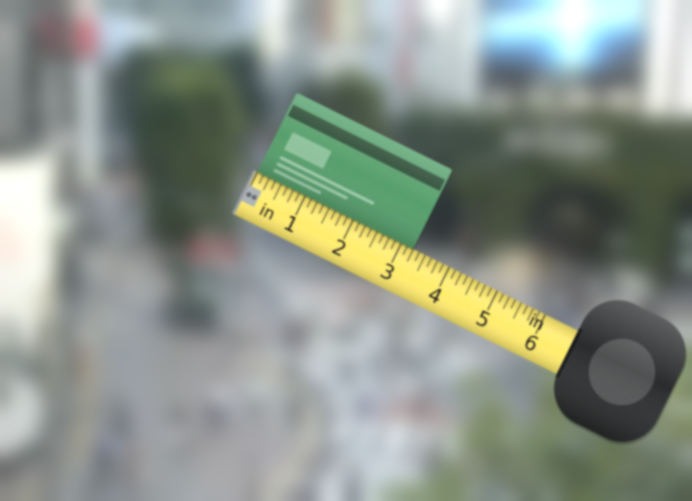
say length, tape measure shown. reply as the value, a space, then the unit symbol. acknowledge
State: 3.25 in
